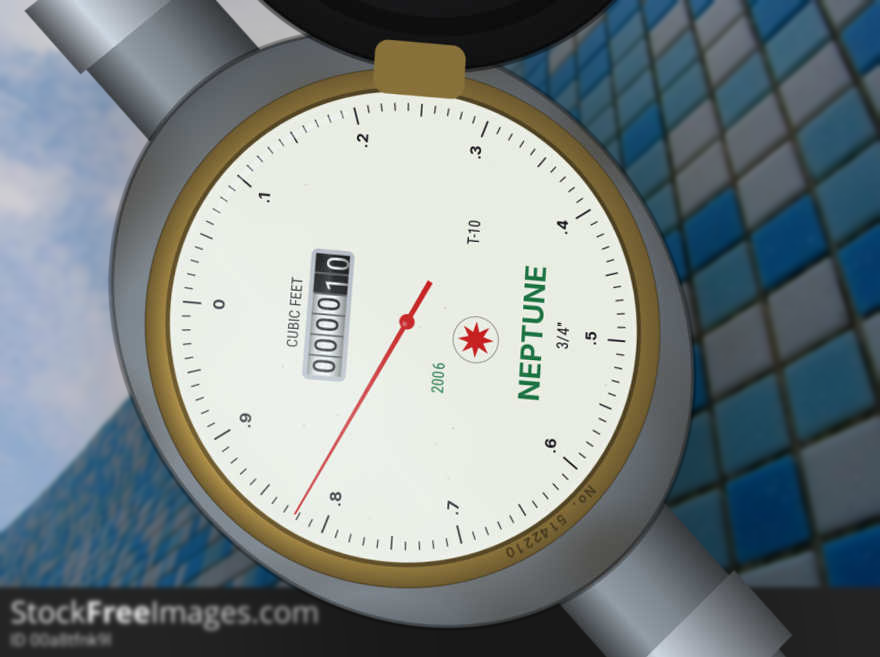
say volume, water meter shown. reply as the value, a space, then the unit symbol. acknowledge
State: 9.82 ft³
